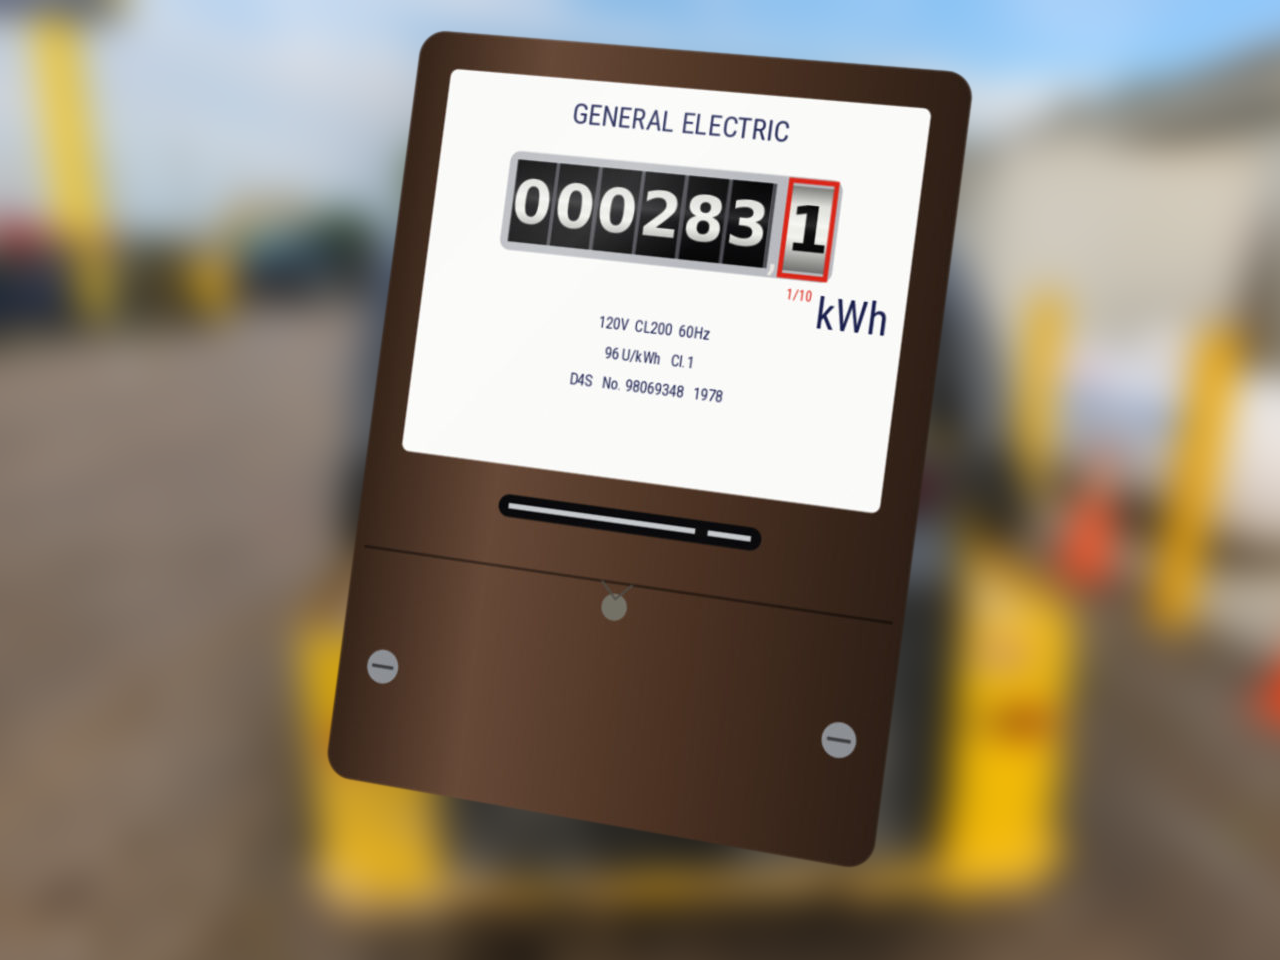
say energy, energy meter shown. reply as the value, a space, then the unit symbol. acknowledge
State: 283.1 kWh
